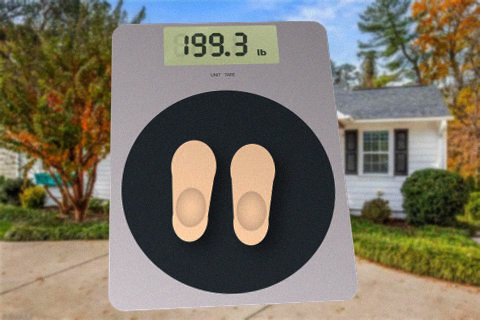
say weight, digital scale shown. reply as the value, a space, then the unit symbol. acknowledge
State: 199.3 lb
